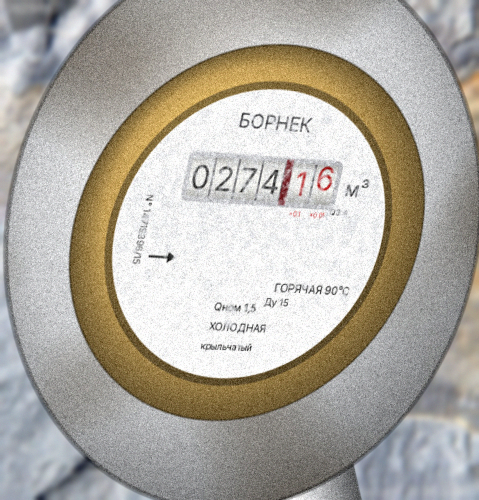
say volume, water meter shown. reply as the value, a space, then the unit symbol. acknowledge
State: 274.16 m³
